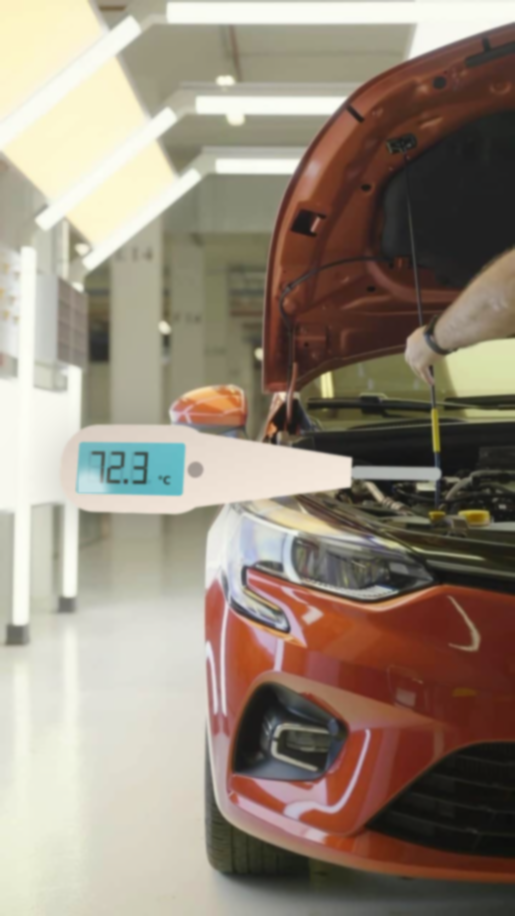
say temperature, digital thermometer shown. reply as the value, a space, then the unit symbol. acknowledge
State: 72.3 °C
